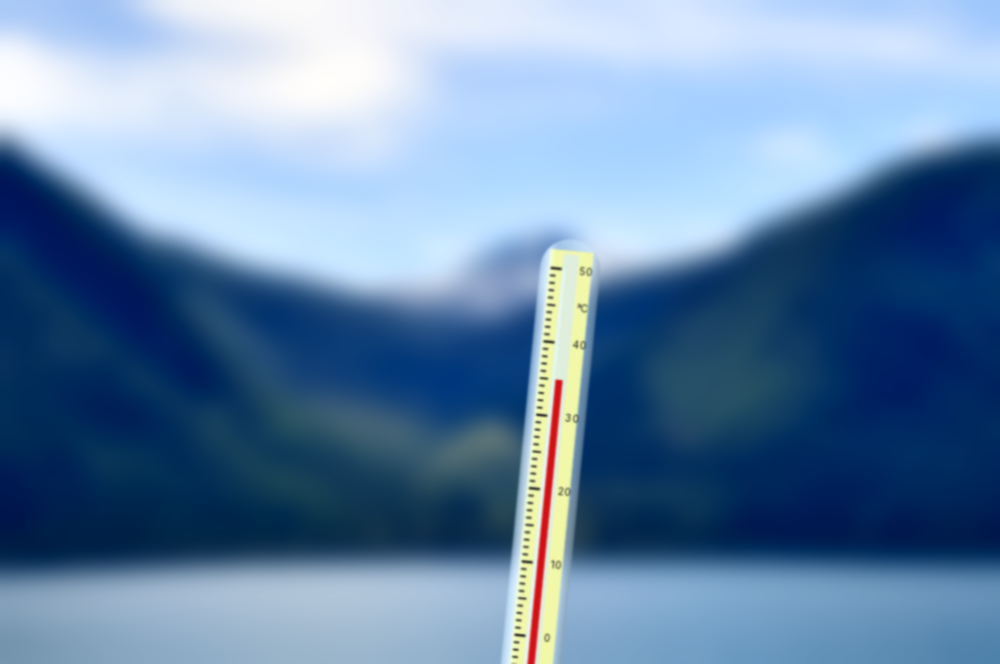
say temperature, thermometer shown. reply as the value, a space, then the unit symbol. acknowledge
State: 35 °C
